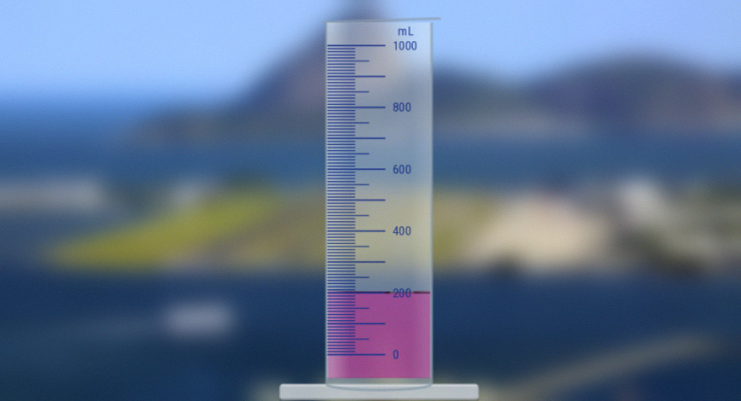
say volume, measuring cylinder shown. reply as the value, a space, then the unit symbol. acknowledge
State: 200 mL
